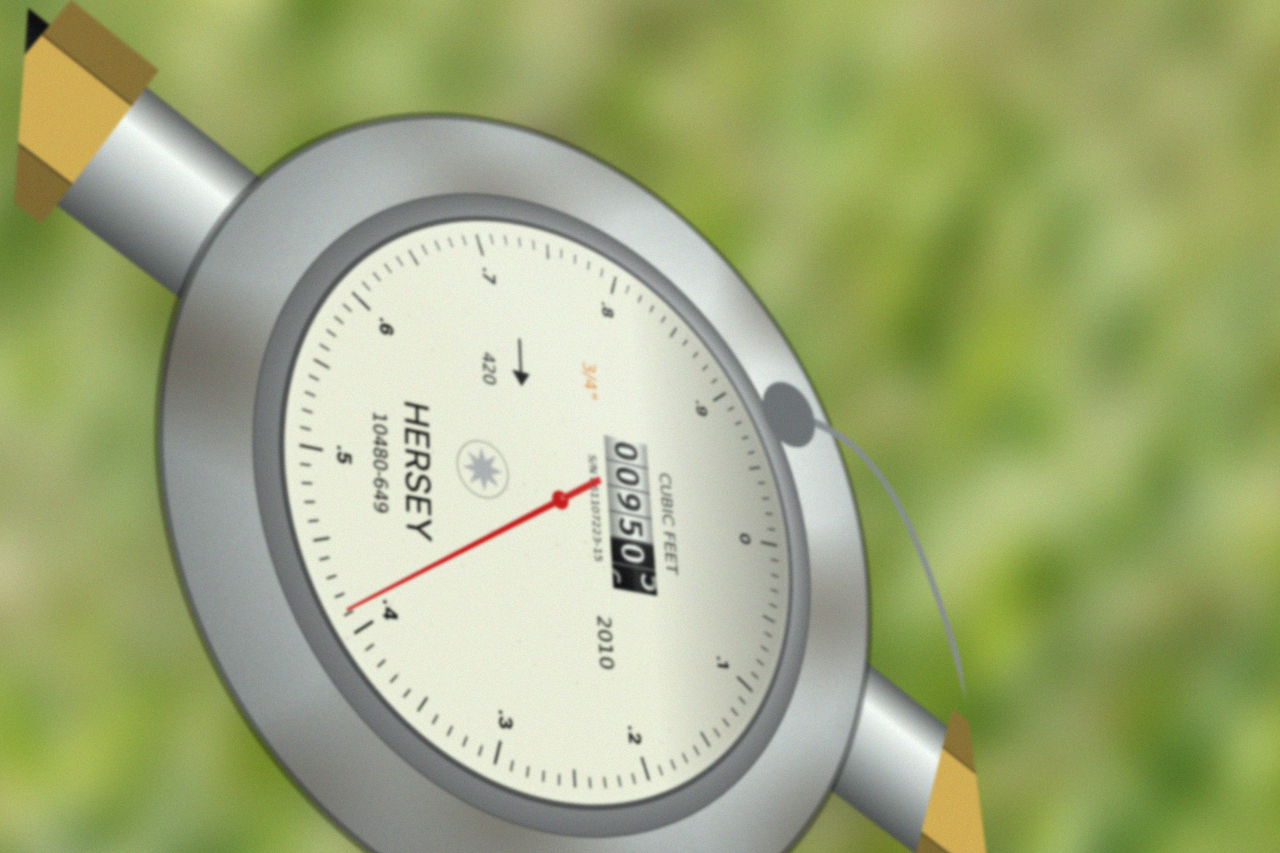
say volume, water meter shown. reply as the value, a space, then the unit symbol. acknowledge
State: 9505.41 ft³
